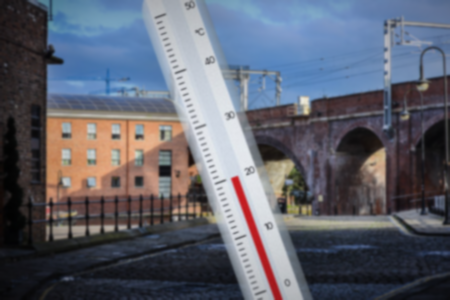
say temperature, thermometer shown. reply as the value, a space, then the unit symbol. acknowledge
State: 20 °C
